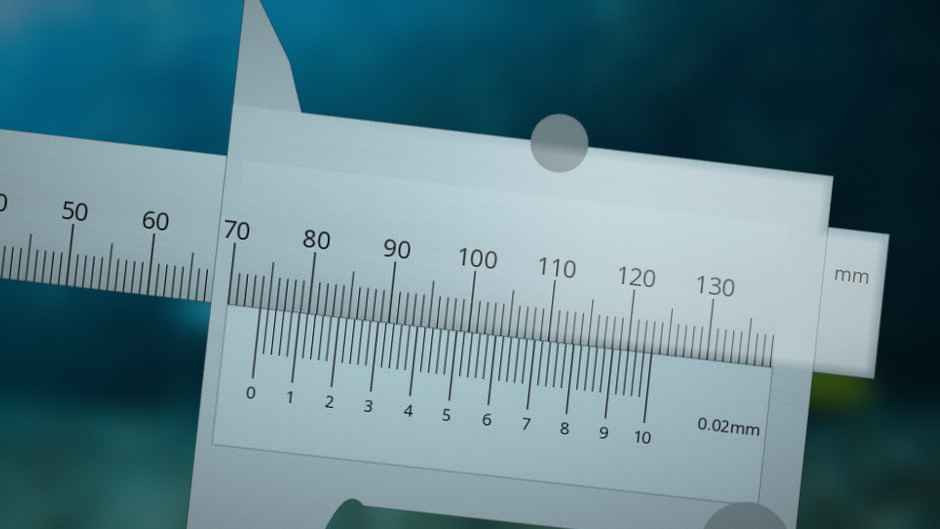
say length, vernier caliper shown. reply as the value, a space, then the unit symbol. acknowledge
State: 74.0 mm
